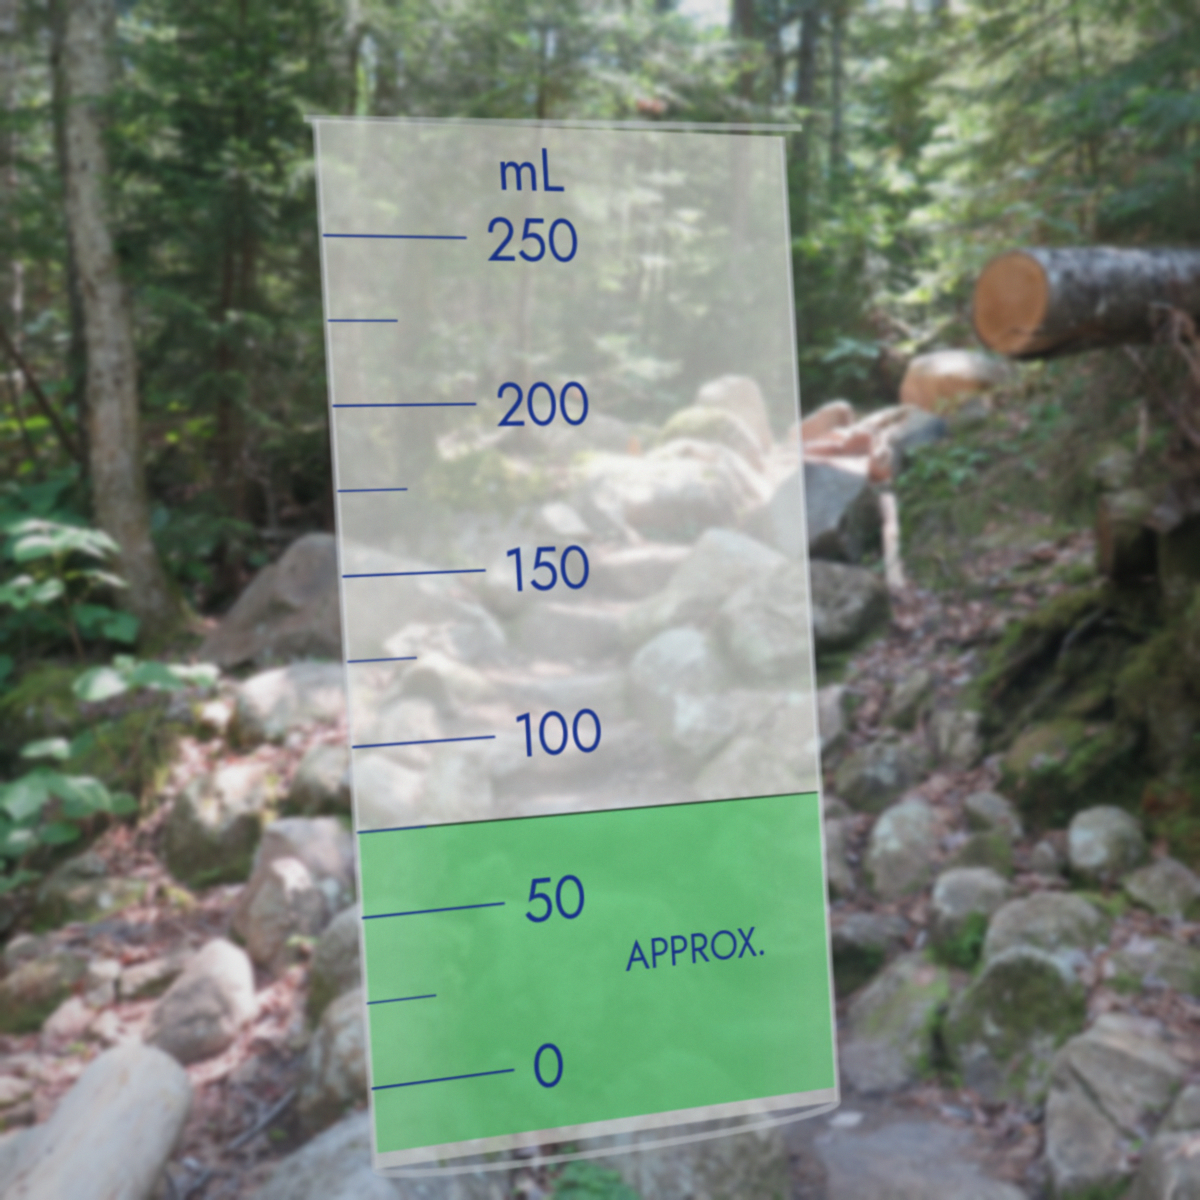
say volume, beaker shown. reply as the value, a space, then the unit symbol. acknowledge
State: 75 mL
